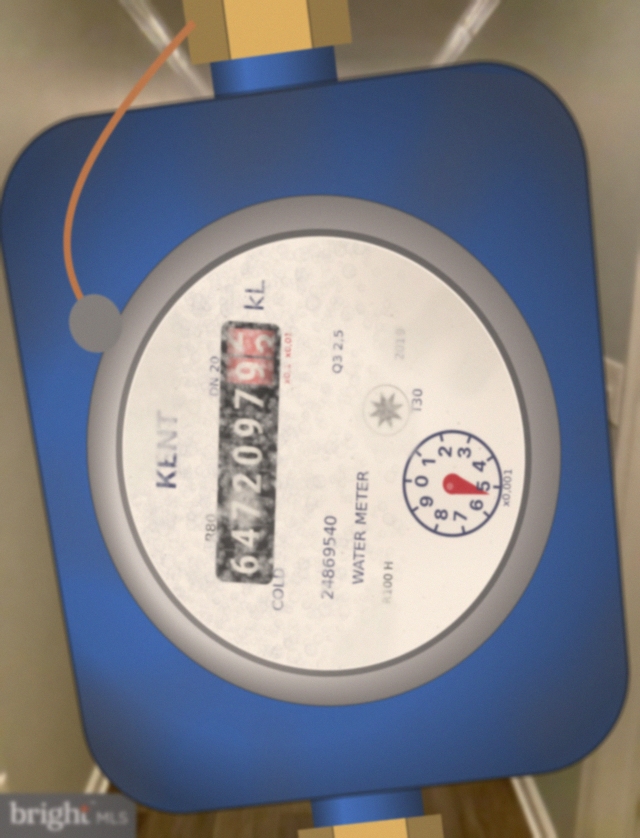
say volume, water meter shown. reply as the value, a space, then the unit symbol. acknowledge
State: 6472097.925 kL
